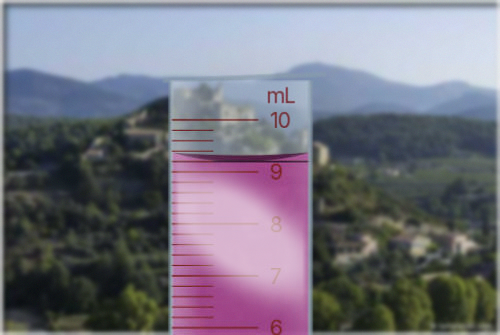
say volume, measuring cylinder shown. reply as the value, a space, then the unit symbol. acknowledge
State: 9.2 mL
